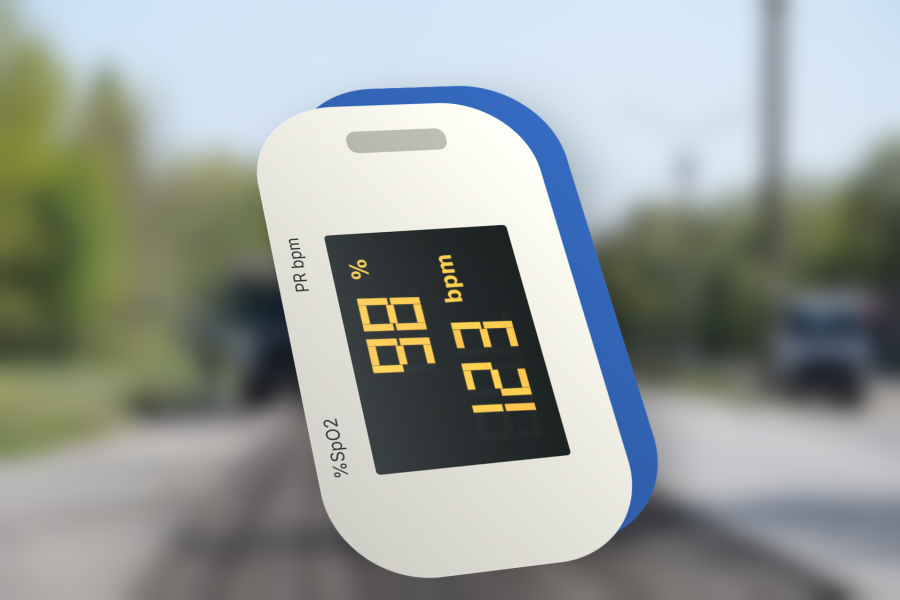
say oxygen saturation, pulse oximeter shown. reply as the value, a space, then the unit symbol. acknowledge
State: 98 %
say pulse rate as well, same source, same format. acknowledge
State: 123 bpm
